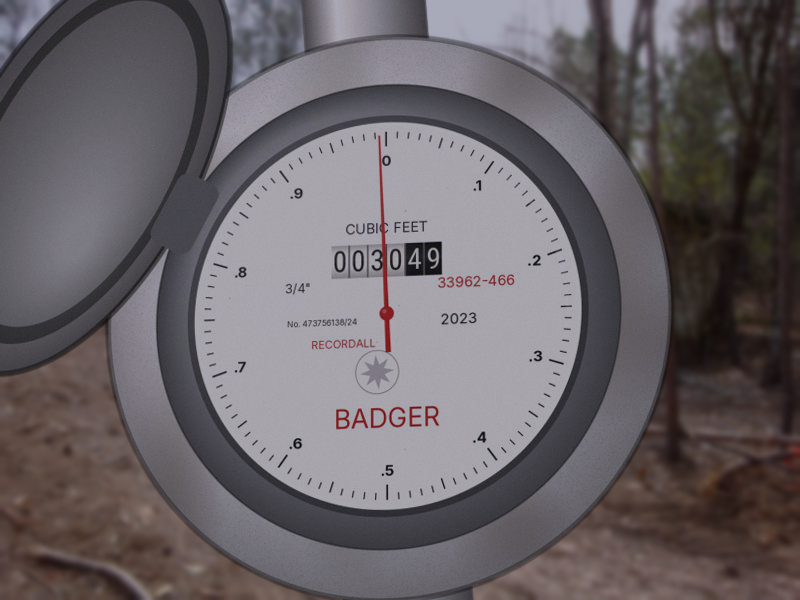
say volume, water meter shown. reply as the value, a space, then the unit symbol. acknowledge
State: 3048.99 ft³
